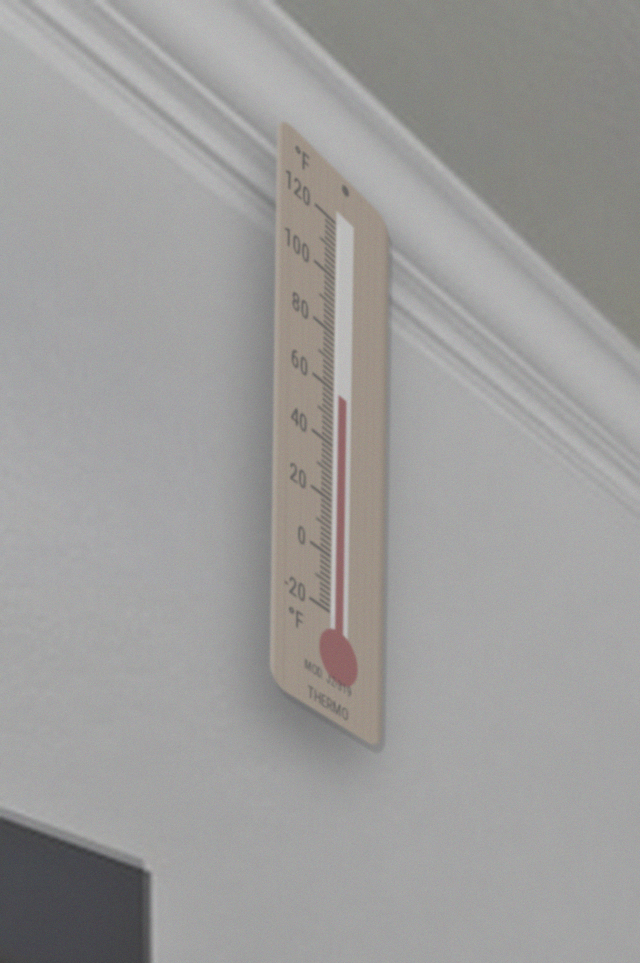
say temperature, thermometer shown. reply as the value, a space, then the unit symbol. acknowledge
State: 60 °F
